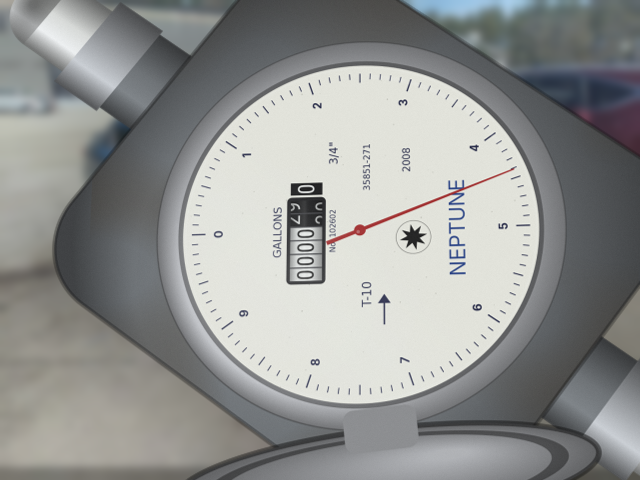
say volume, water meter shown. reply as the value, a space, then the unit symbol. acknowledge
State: 294.4 gal
